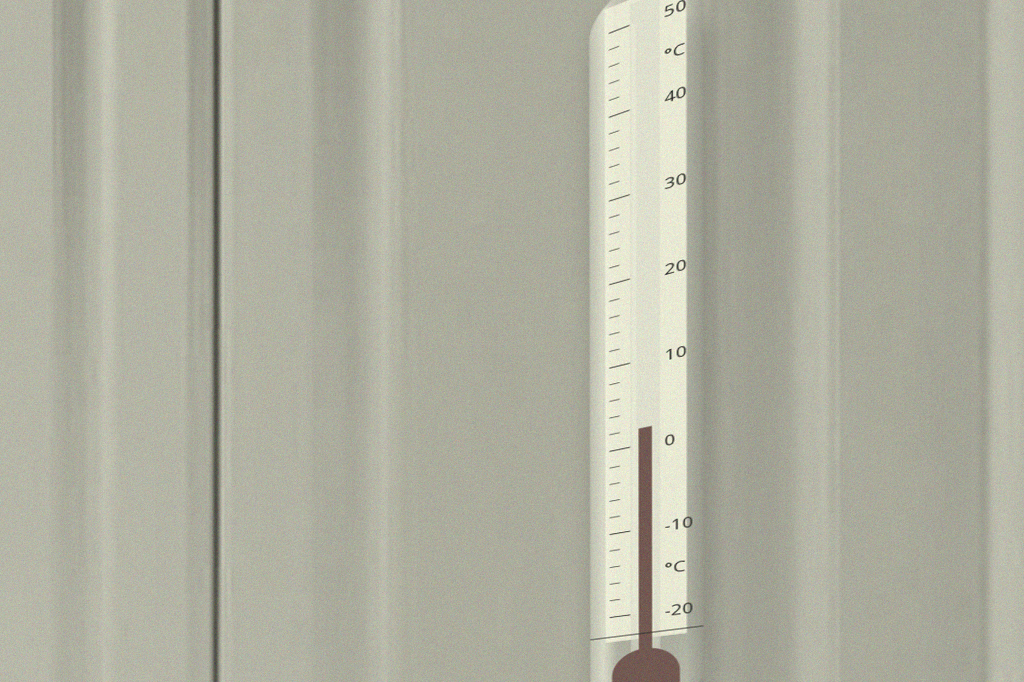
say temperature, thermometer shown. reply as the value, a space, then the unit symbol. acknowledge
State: 2 °C
